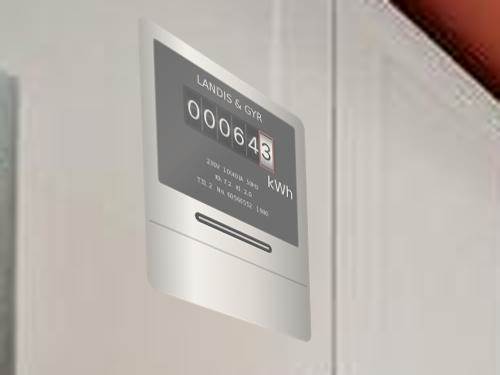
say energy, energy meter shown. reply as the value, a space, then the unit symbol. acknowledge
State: 64.3 kWh
